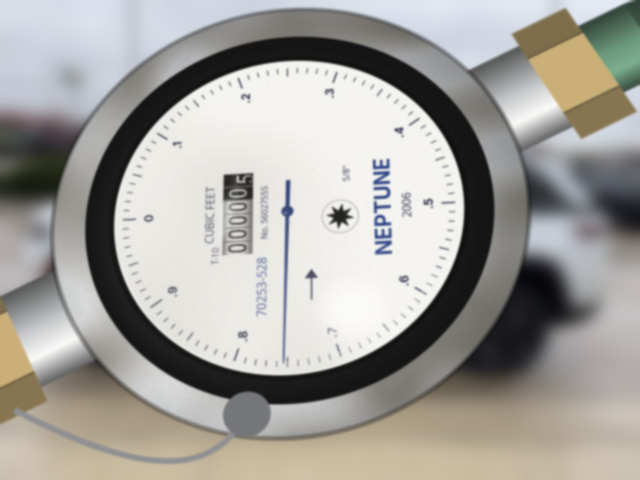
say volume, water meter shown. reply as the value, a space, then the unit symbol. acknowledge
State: 4.75 ft³
